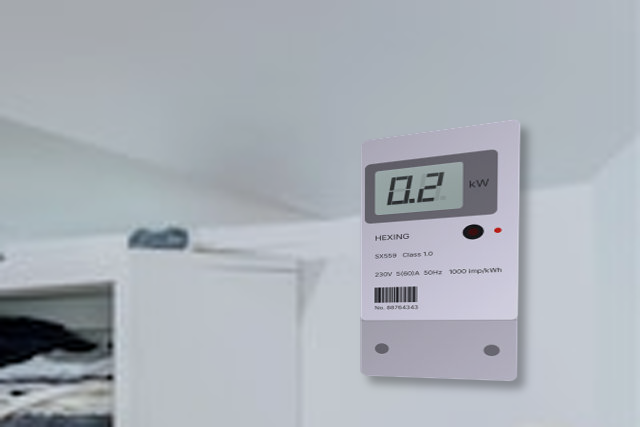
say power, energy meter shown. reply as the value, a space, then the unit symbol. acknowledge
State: 0.2 kW
